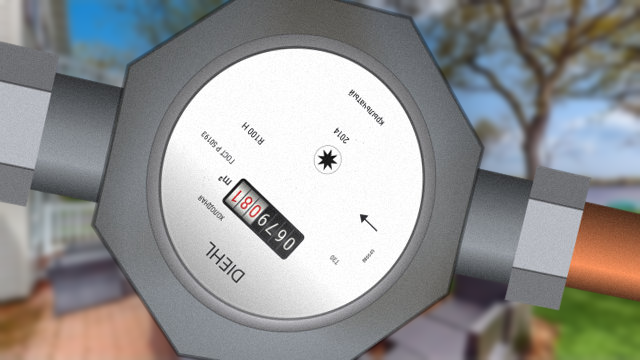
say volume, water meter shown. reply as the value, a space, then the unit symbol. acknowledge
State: 679.081 m³
